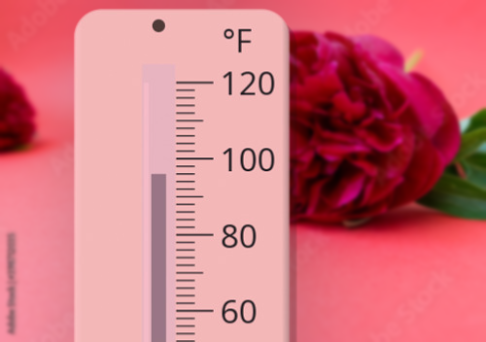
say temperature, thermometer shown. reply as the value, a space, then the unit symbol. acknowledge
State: 96 °F
